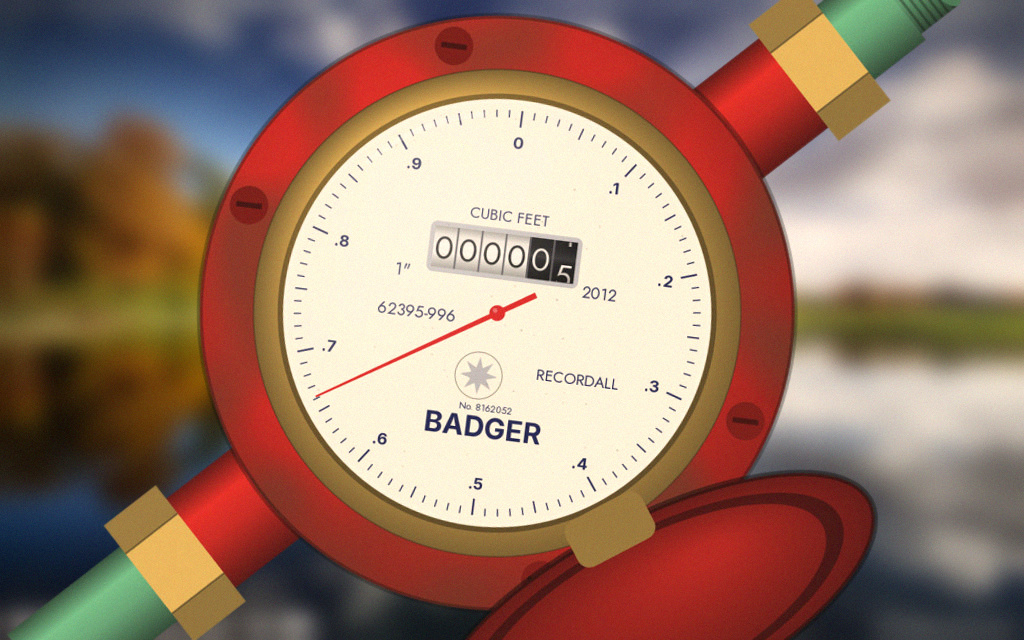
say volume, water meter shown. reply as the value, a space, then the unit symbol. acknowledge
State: 4.66 ft³
